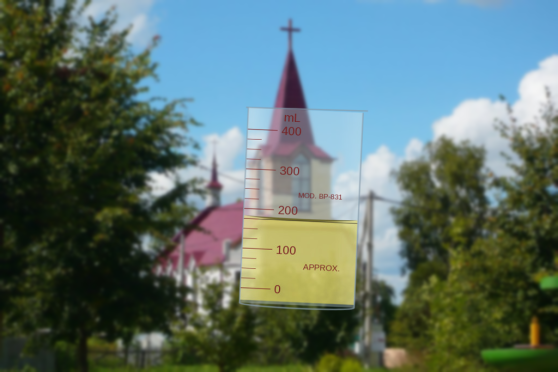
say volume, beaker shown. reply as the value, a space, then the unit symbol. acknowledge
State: 175 mL
